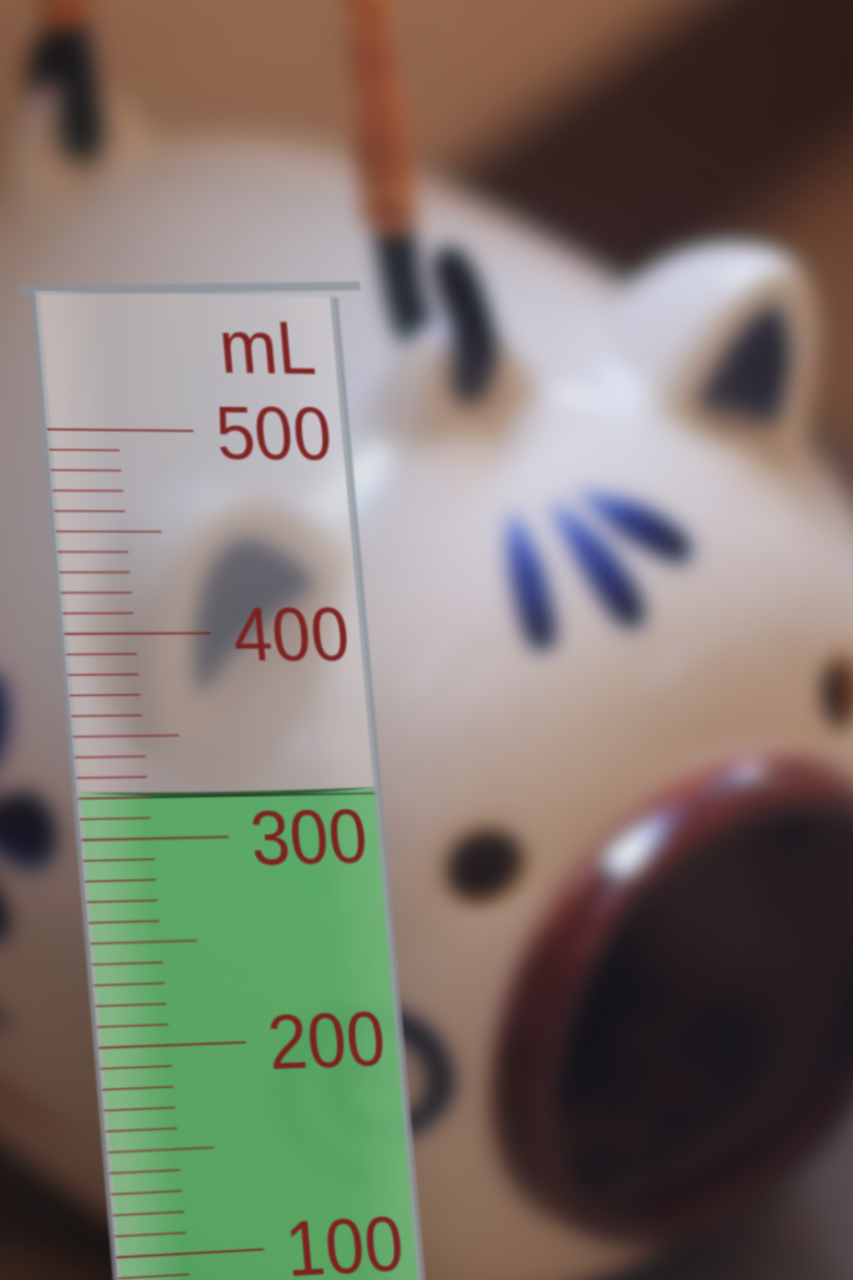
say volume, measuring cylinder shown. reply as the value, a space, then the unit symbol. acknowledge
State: 320 mL
